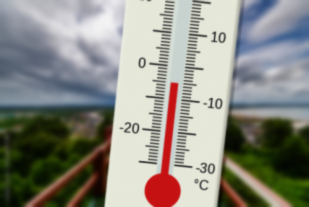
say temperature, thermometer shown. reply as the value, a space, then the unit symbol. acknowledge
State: -5 °C
